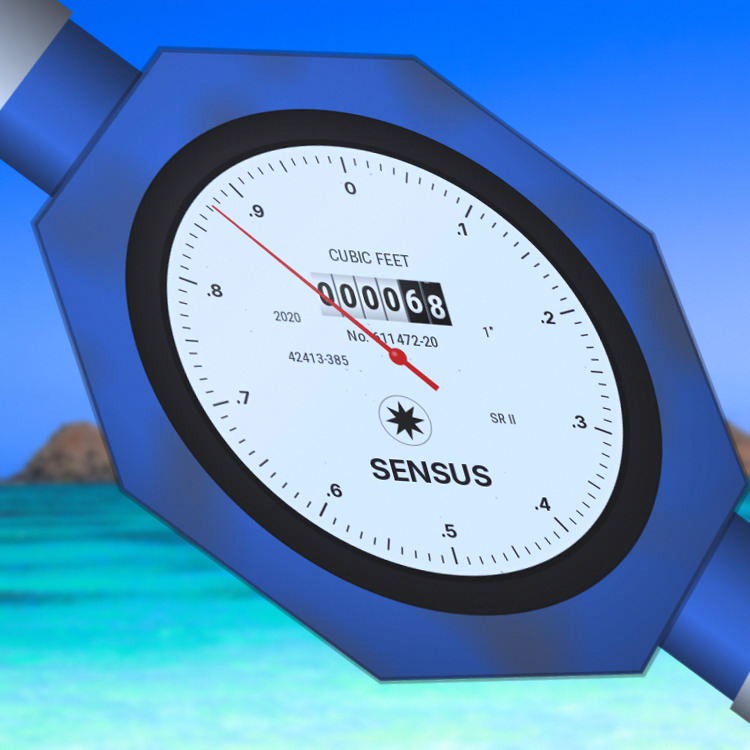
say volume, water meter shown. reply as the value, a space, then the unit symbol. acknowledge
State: 67.87 ft³
